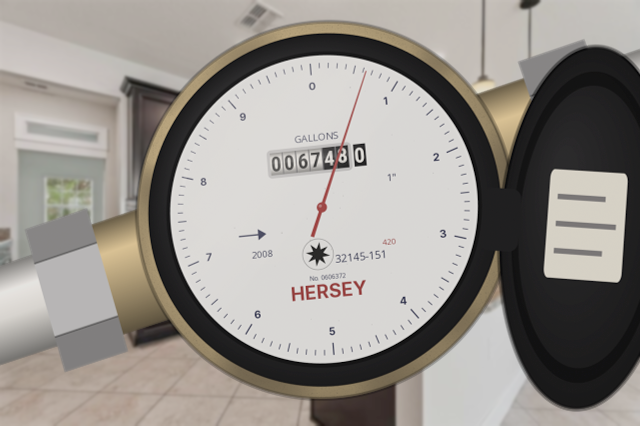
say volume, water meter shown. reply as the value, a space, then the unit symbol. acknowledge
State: 67480.6 gal
